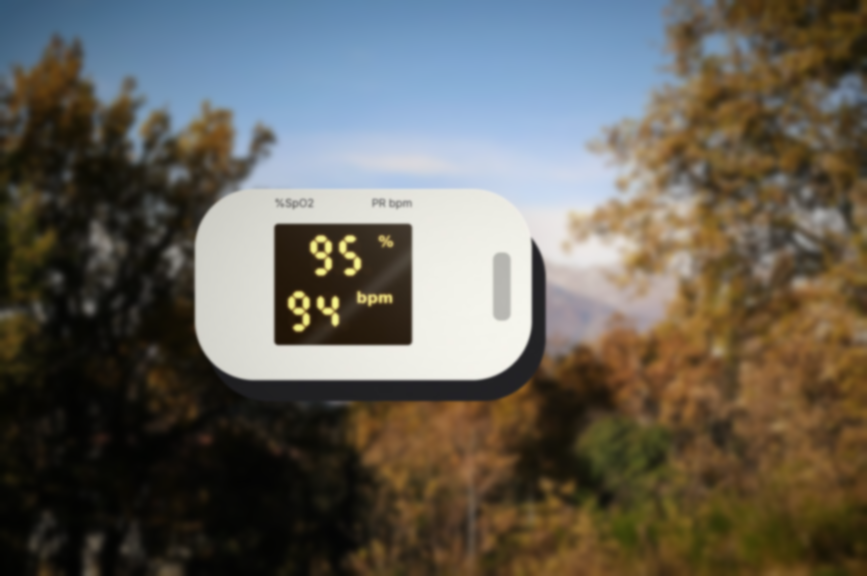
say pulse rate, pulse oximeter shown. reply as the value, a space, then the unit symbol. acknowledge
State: 94 bpm
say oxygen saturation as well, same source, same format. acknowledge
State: 95 %
